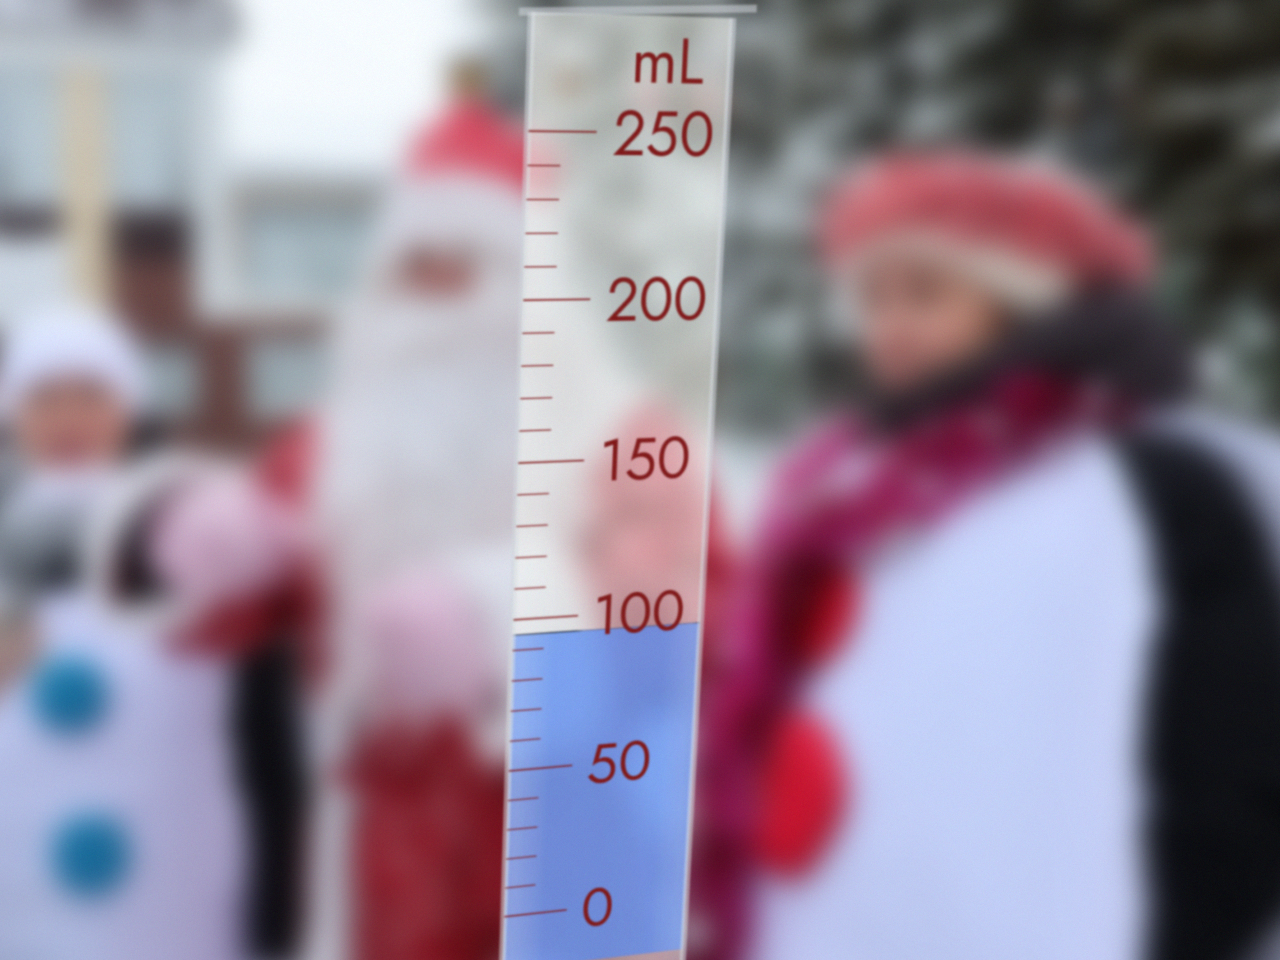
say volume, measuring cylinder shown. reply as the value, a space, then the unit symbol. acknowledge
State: 95 mL
